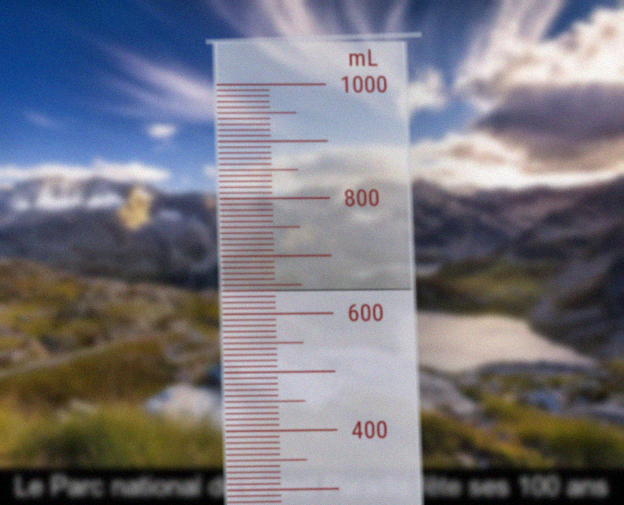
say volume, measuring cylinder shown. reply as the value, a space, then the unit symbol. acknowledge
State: 640 mL
